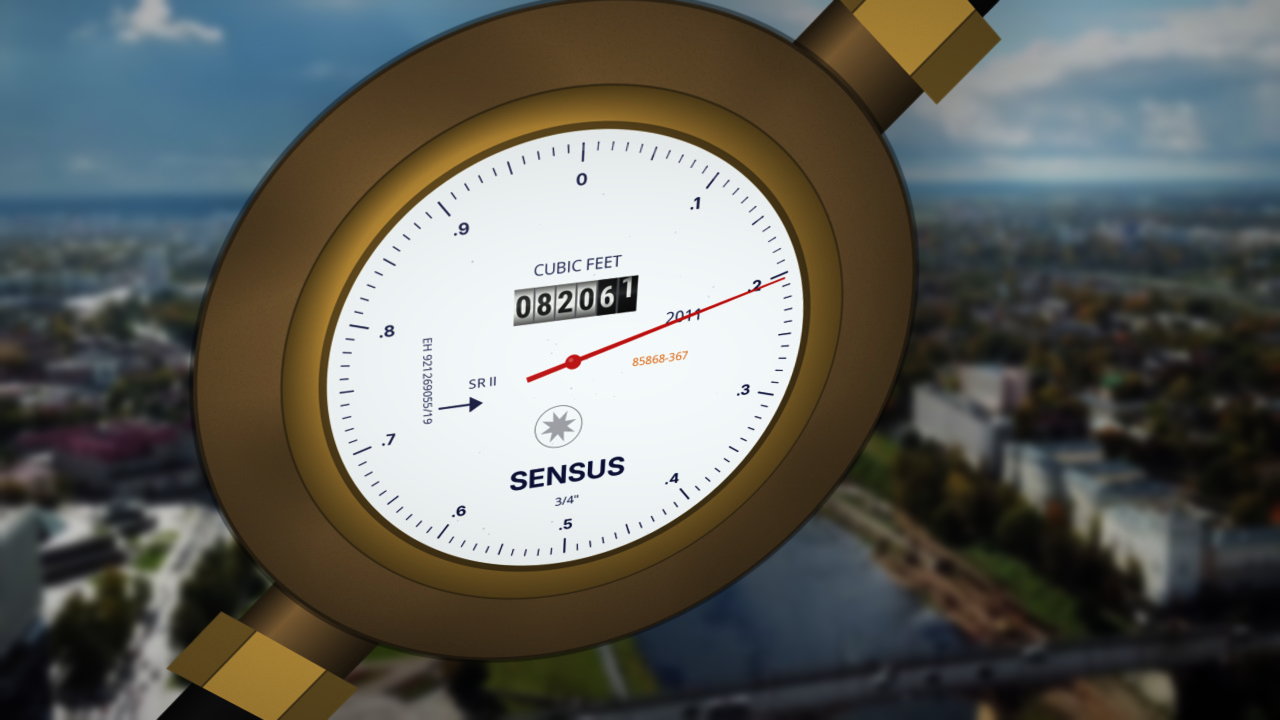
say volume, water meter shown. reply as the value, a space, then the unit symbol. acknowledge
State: 82061.20 ft³
